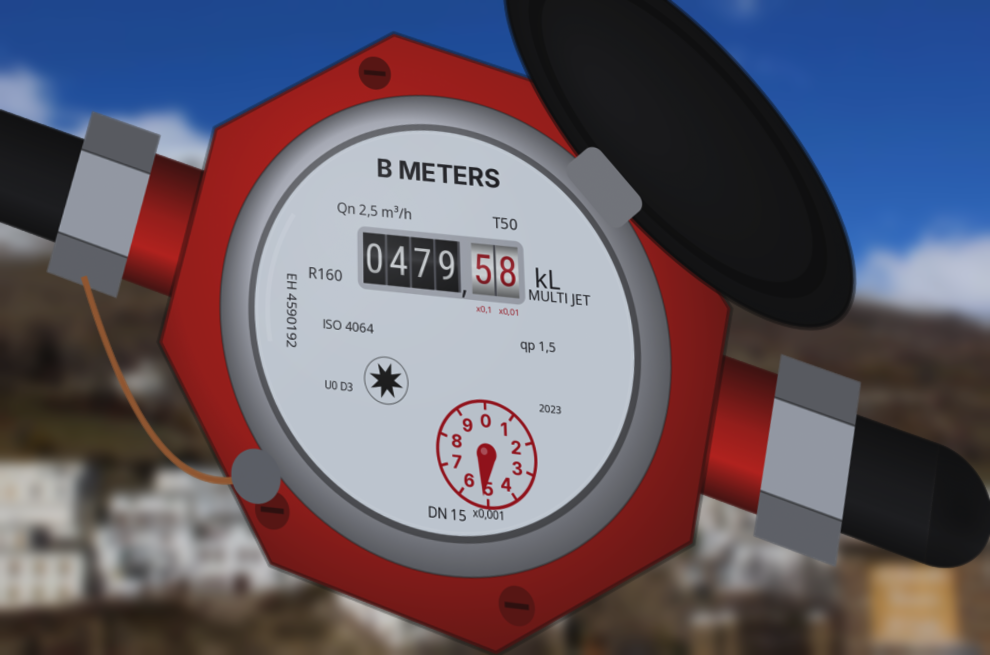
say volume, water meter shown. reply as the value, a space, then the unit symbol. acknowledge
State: 479.585 kL
